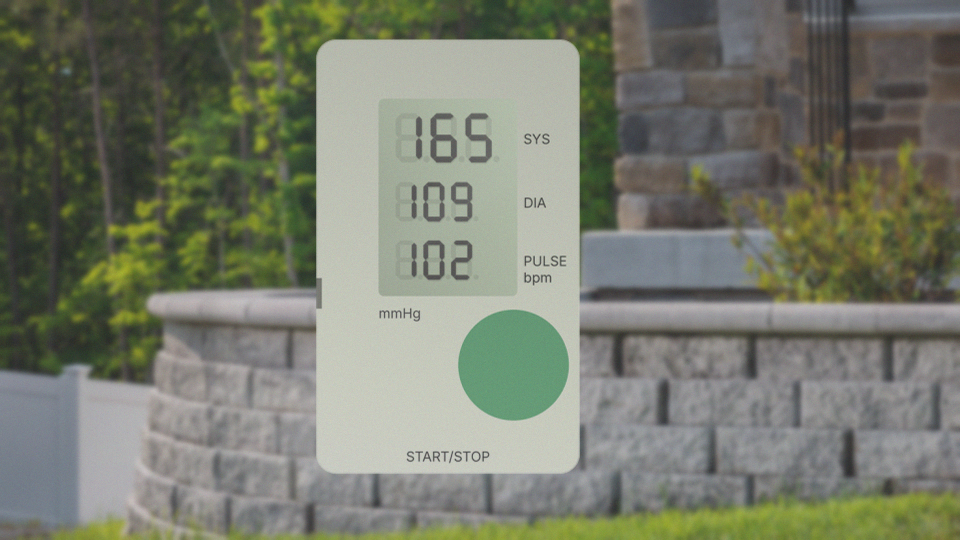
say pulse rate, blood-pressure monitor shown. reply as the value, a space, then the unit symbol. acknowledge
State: 102 bpm
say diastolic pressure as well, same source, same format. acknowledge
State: 109 mmHg
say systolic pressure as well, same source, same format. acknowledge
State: 165 mmHg
